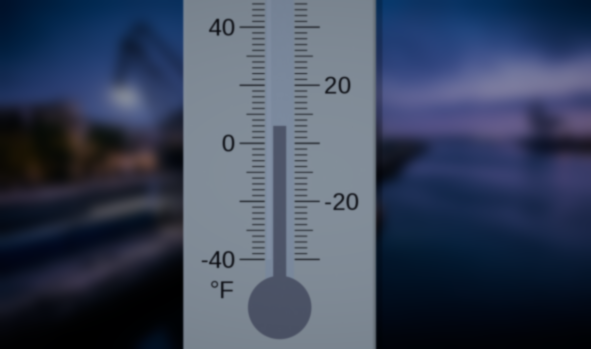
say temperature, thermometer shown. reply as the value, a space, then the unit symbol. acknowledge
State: 6 °F
